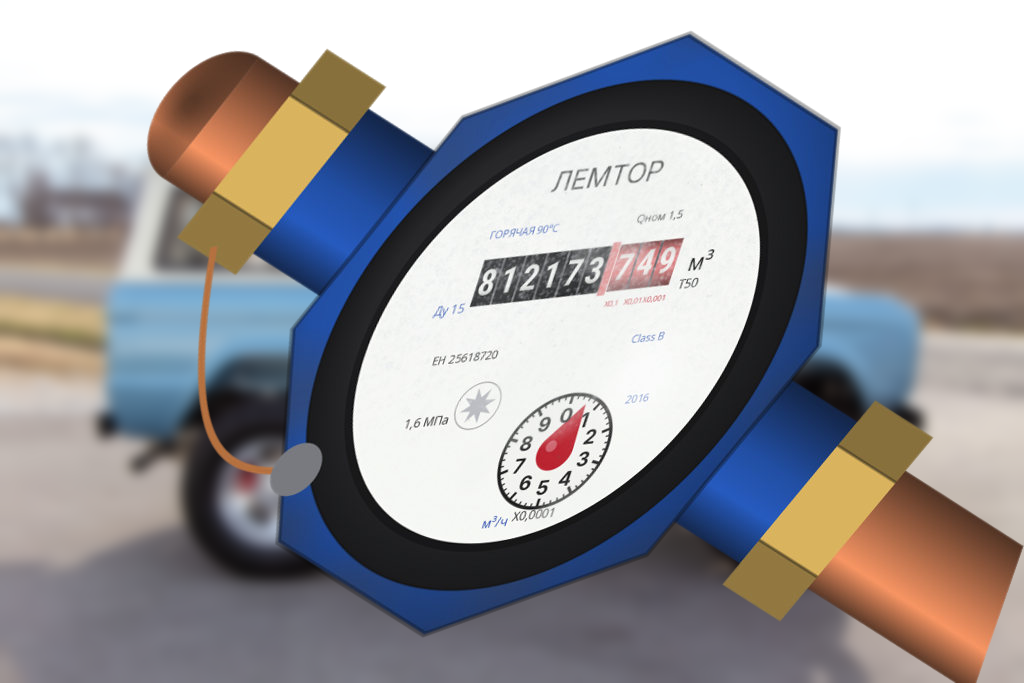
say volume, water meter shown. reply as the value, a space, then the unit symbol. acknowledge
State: 812173.7490 m³
